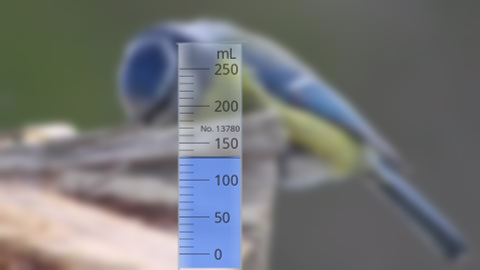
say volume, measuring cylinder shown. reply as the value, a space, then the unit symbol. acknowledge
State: 130 mL
